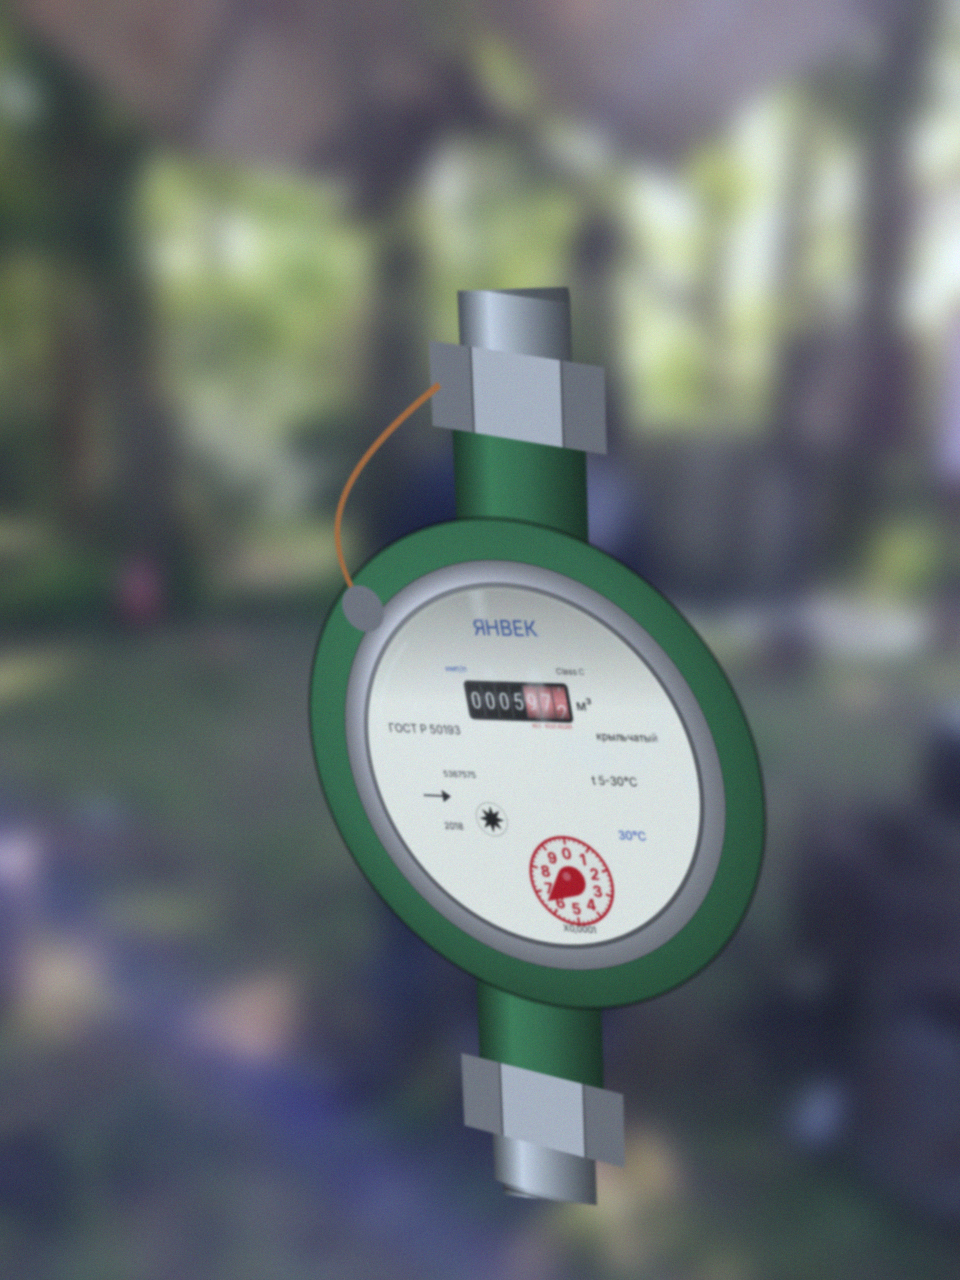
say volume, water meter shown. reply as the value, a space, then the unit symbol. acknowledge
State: 5.9716 m³
